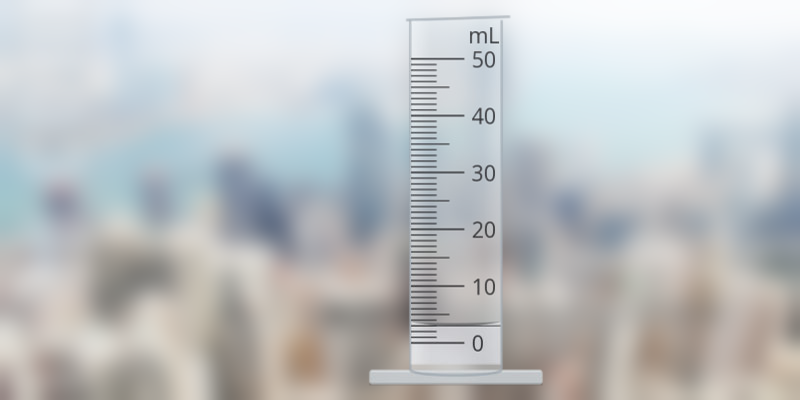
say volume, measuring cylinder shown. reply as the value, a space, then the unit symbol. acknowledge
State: 3 mL
